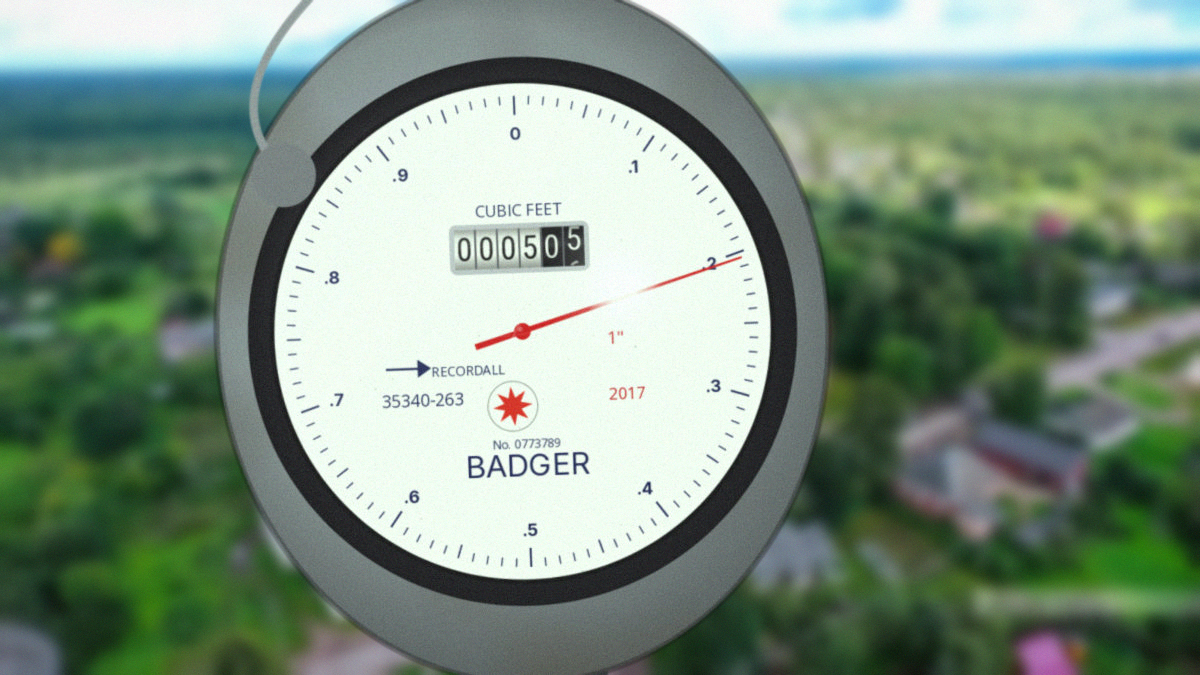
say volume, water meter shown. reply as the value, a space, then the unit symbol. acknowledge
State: 505.20 ft³
